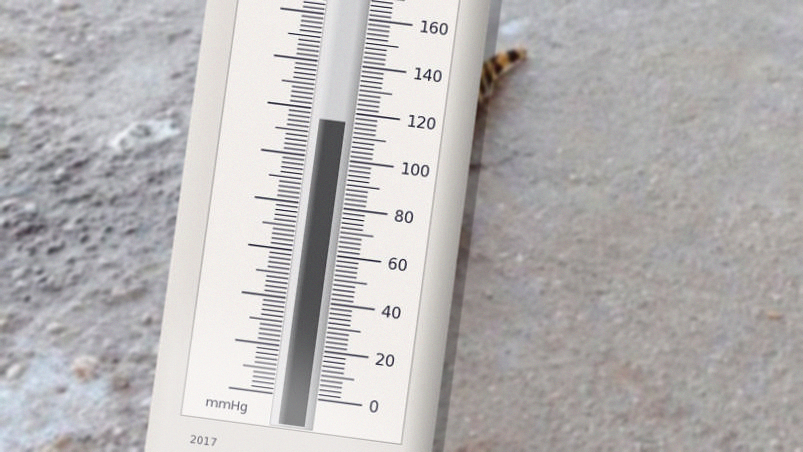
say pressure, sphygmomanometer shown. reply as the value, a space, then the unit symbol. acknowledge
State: 116 mmHg
